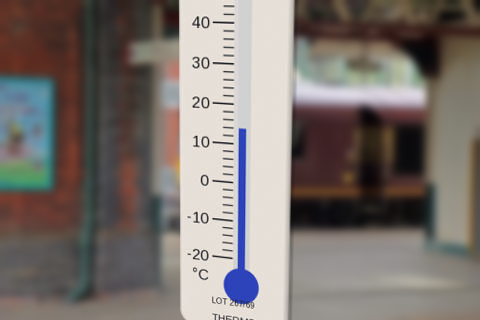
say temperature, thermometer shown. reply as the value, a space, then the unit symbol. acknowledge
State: 14 °C
